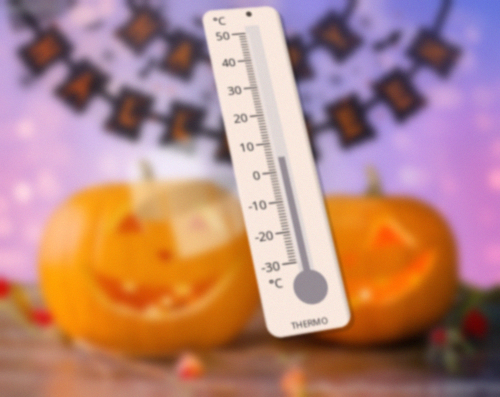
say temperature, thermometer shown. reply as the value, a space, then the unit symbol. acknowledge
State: 5 °C
